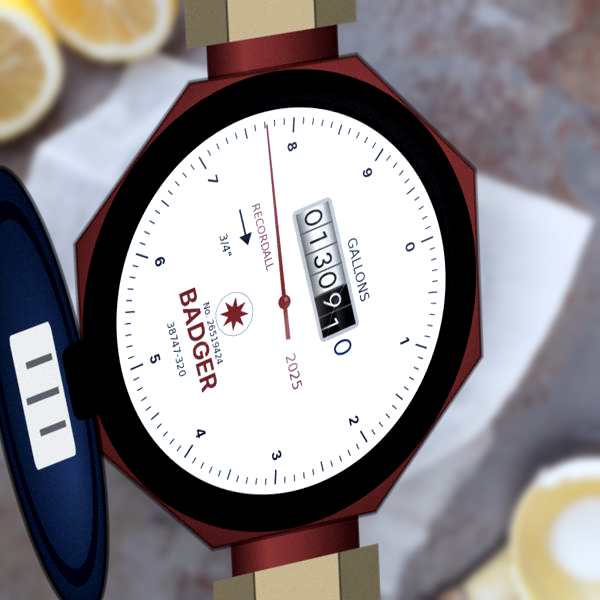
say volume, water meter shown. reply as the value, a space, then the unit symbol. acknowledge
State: 130907.7 gal
